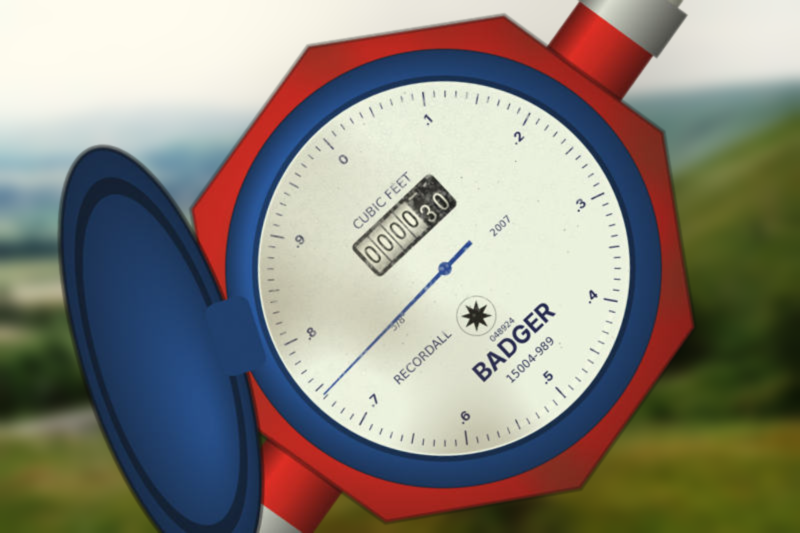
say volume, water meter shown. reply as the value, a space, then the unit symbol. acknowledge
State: 29.74 ft³
